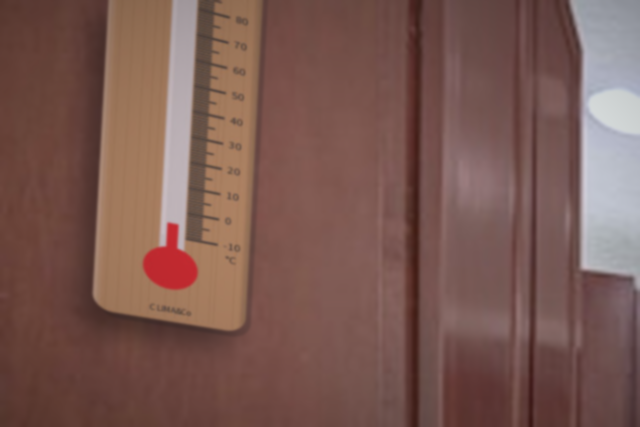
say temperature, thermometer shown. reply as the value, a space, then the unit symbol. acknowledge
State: -5 °C
